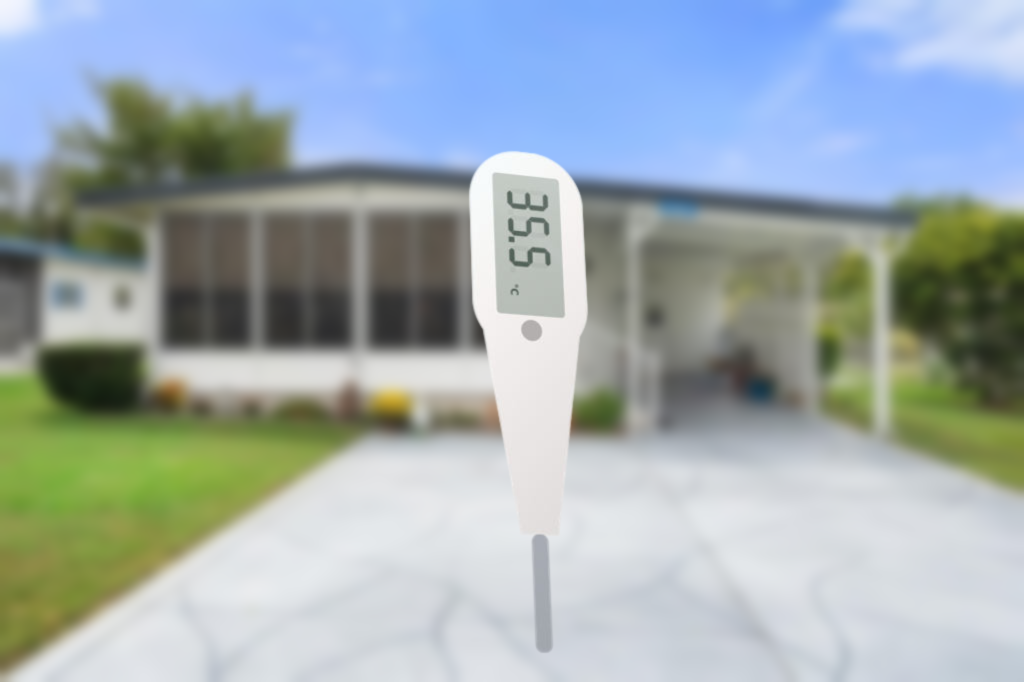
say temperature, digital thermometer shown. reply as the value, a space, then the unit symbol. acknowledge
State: 35.5 °C
